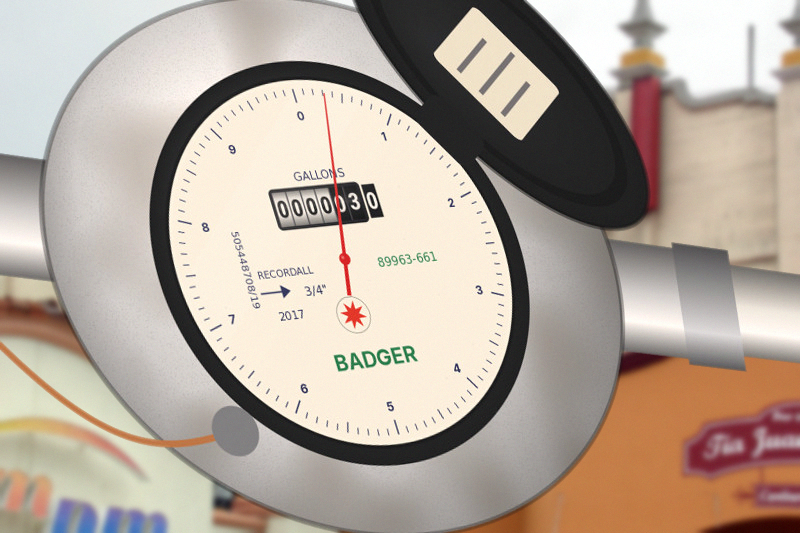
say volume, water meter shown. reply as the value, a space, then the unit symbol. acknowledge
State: 30.3 gal
